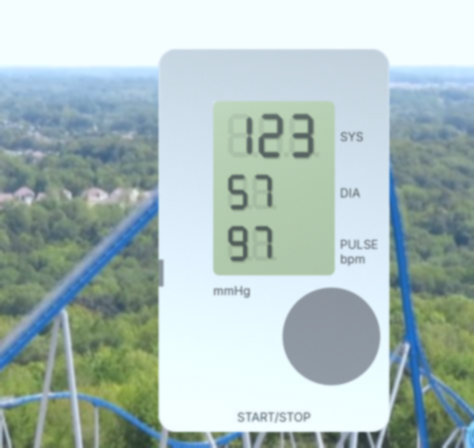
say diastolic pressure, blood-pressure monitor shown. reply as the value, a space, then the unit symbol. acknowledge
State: 57 mmHg
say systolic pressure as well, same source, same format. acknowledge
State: 123 mmHg
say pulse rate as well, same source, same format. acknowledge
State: 97 bpm
